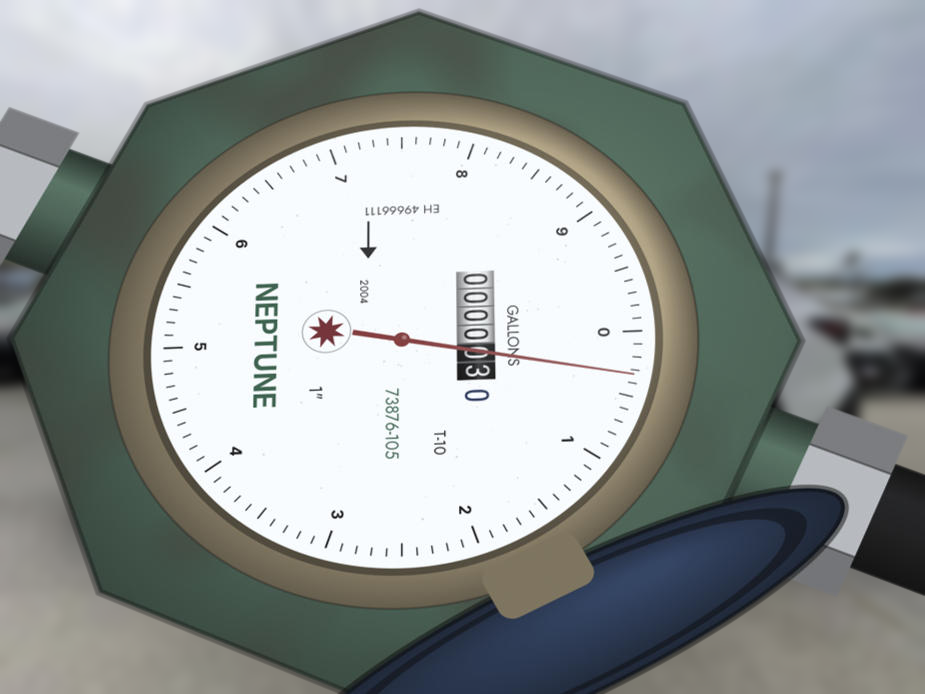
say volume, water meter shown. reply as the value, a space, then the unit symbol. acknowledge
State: 30.3 gal
